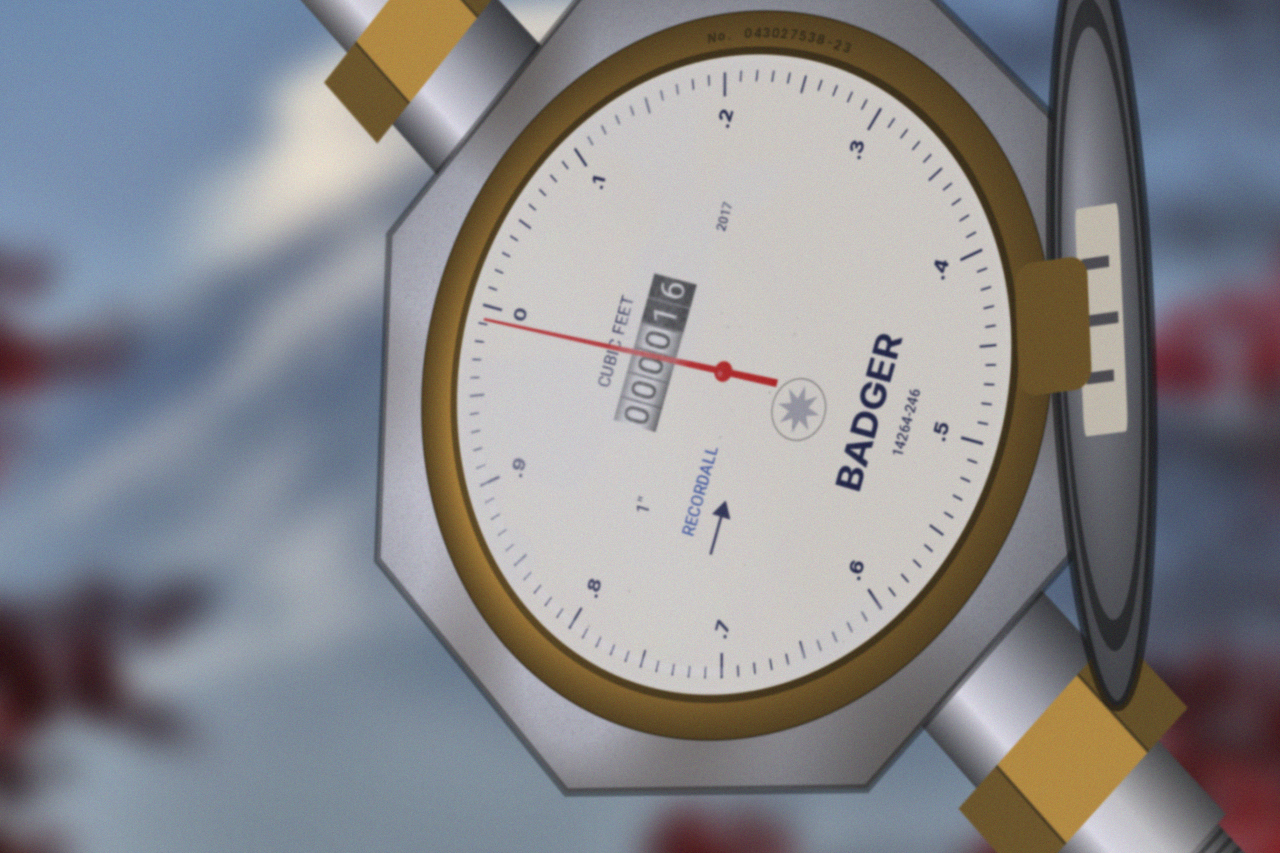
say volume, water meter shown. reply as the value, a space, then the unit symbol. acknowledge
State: 15.99 ft³
